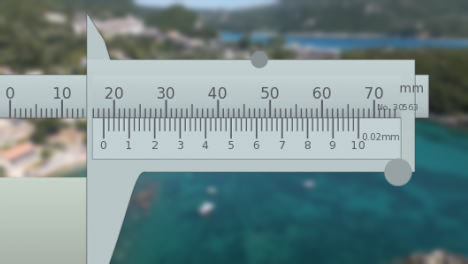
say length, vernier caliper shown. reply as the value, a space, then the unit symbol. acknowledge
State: 18.0 mm
